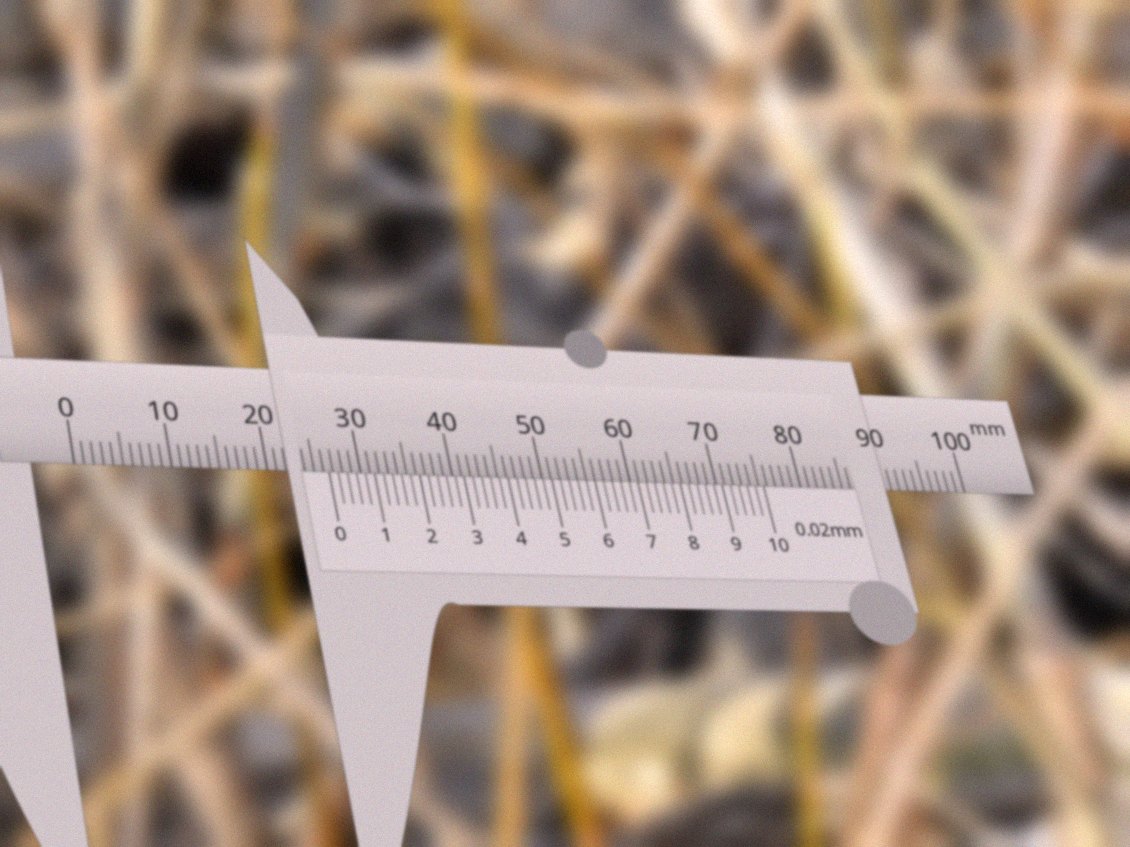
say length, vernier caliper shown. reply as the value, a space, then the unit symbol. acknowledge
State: 26.6 mm
